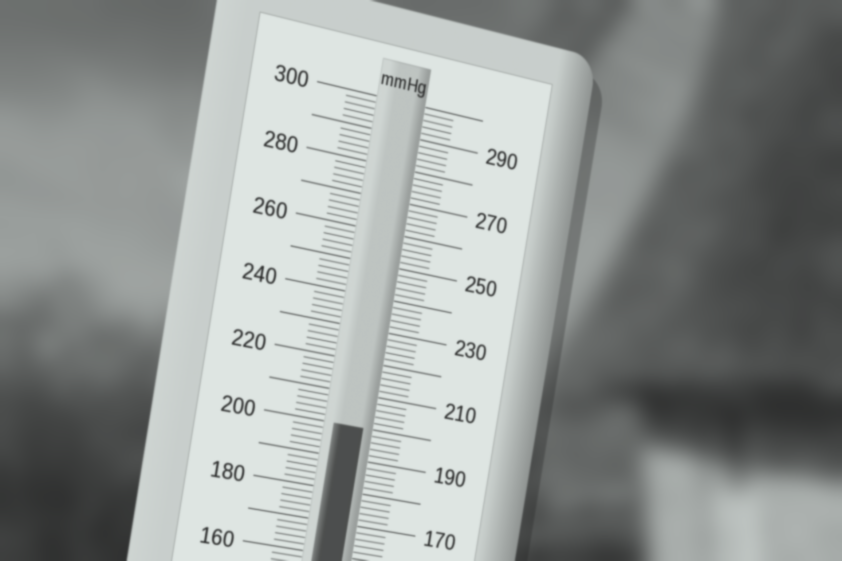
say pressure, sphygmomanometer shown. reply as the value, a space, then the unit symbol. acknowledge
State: 200 mmHg
